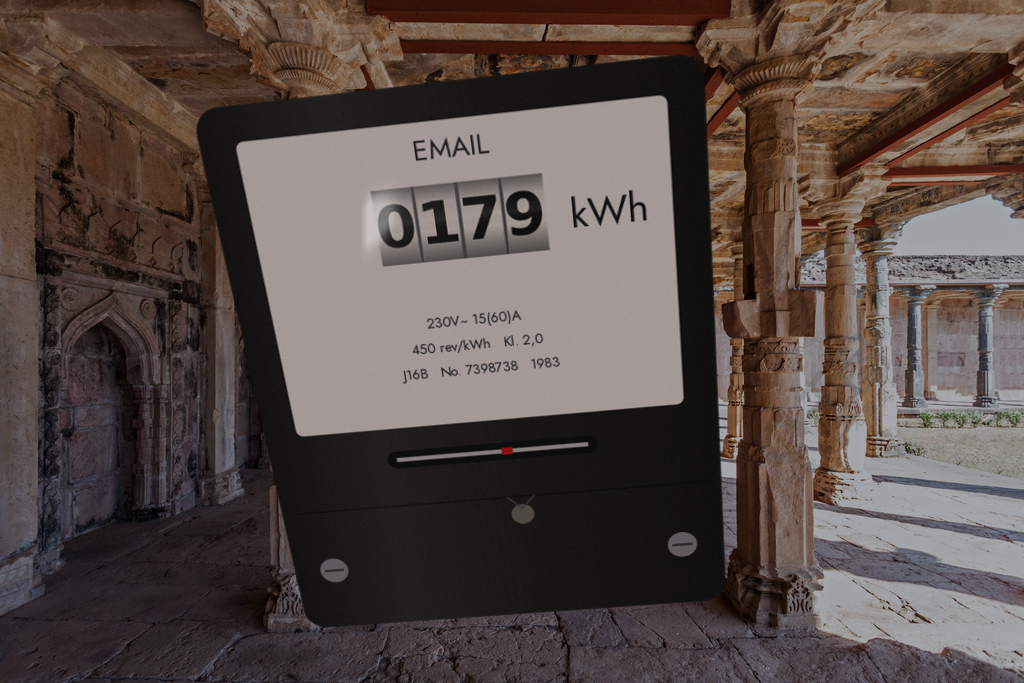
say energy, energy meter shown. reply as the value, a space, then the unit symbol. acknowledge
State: 179 kWh
